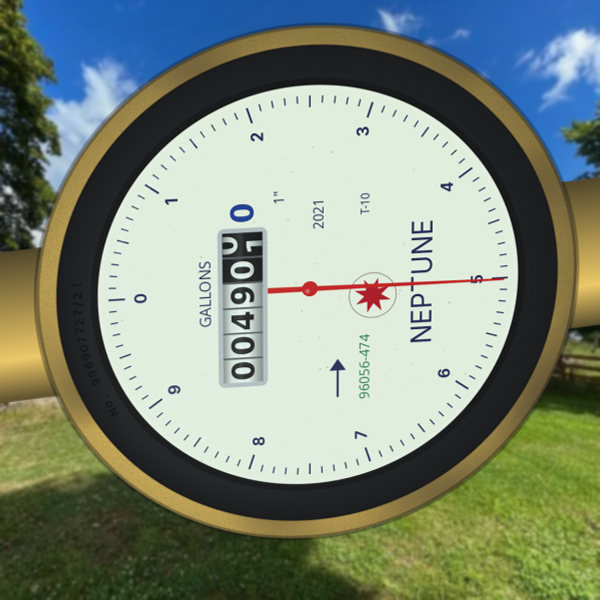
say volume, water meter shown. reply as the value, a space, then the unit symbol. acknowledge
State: 49005.0 gal
